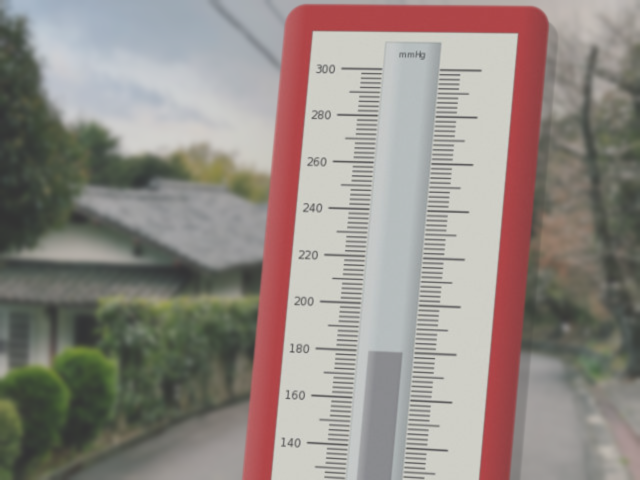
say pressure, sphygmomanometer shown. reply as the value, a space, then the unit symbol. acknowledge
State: 180 mmHg
